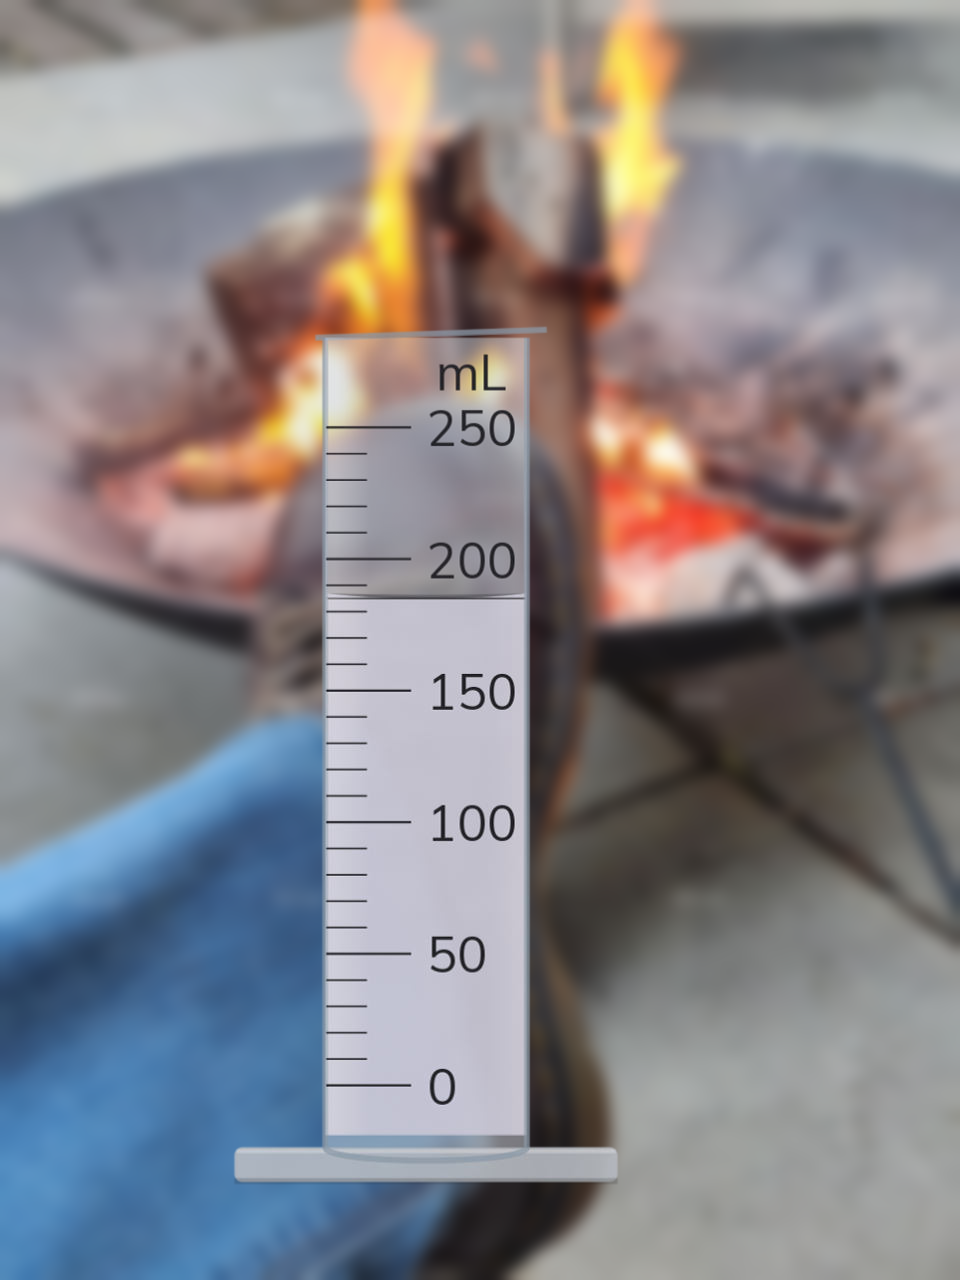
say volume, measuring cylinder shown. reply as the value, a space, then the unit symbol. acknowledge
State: 185 mL
